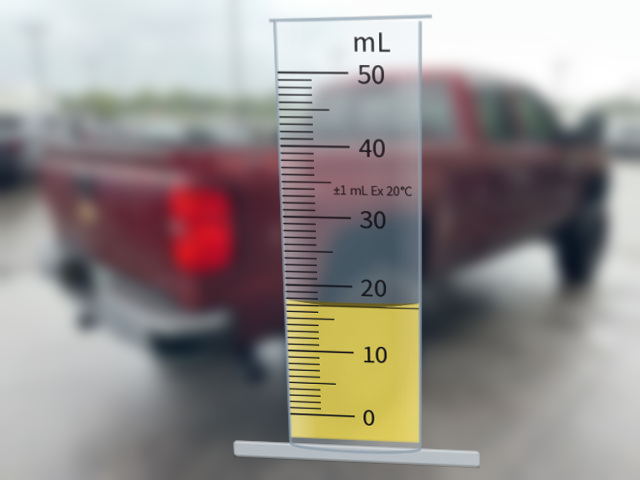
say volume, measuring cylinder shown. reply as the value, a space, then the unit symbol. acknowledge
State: 17 mL
